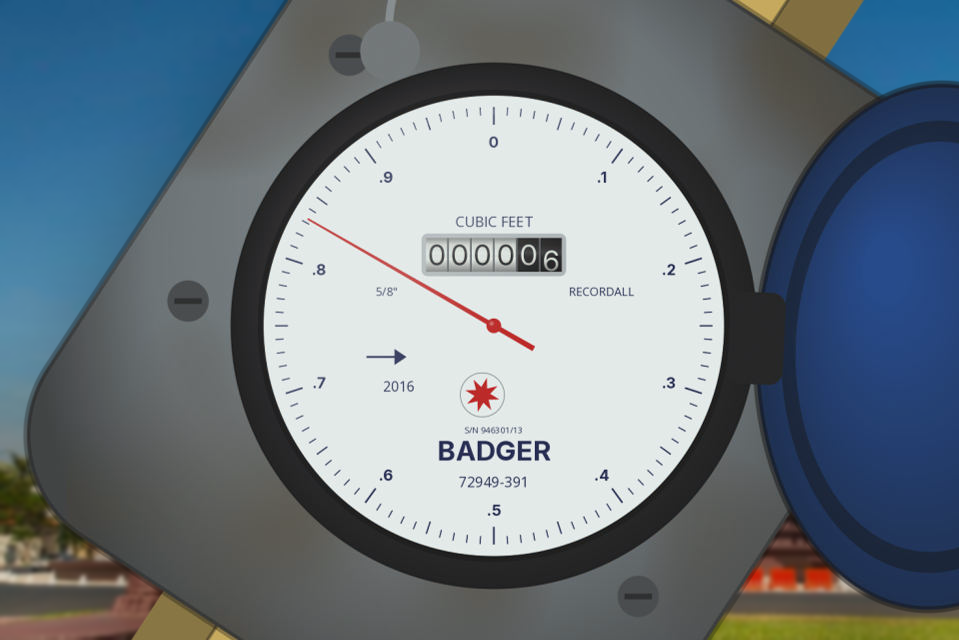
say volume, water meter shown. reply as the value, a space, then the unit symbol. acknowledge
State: 5.83 ft³
